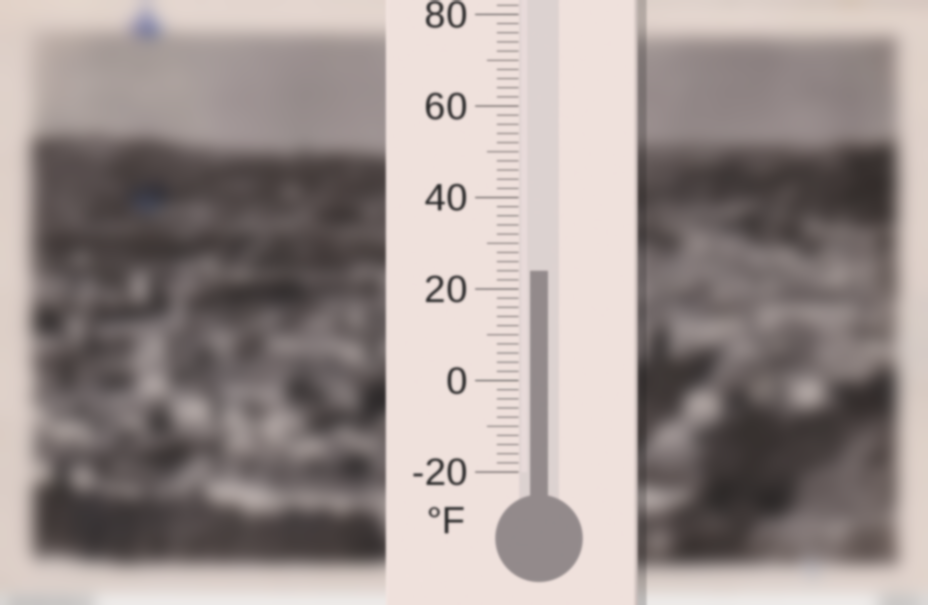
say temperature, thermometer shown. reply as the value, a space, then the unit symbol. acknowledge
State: 24 °F
